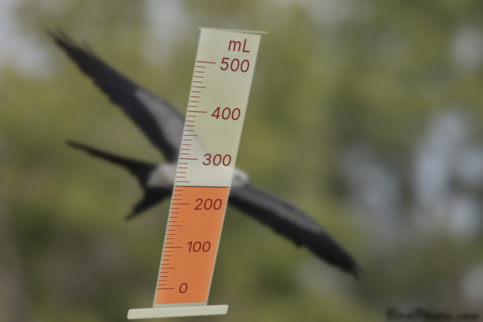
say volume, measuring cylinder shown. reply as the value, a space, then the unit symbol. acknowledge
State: 240 mL
